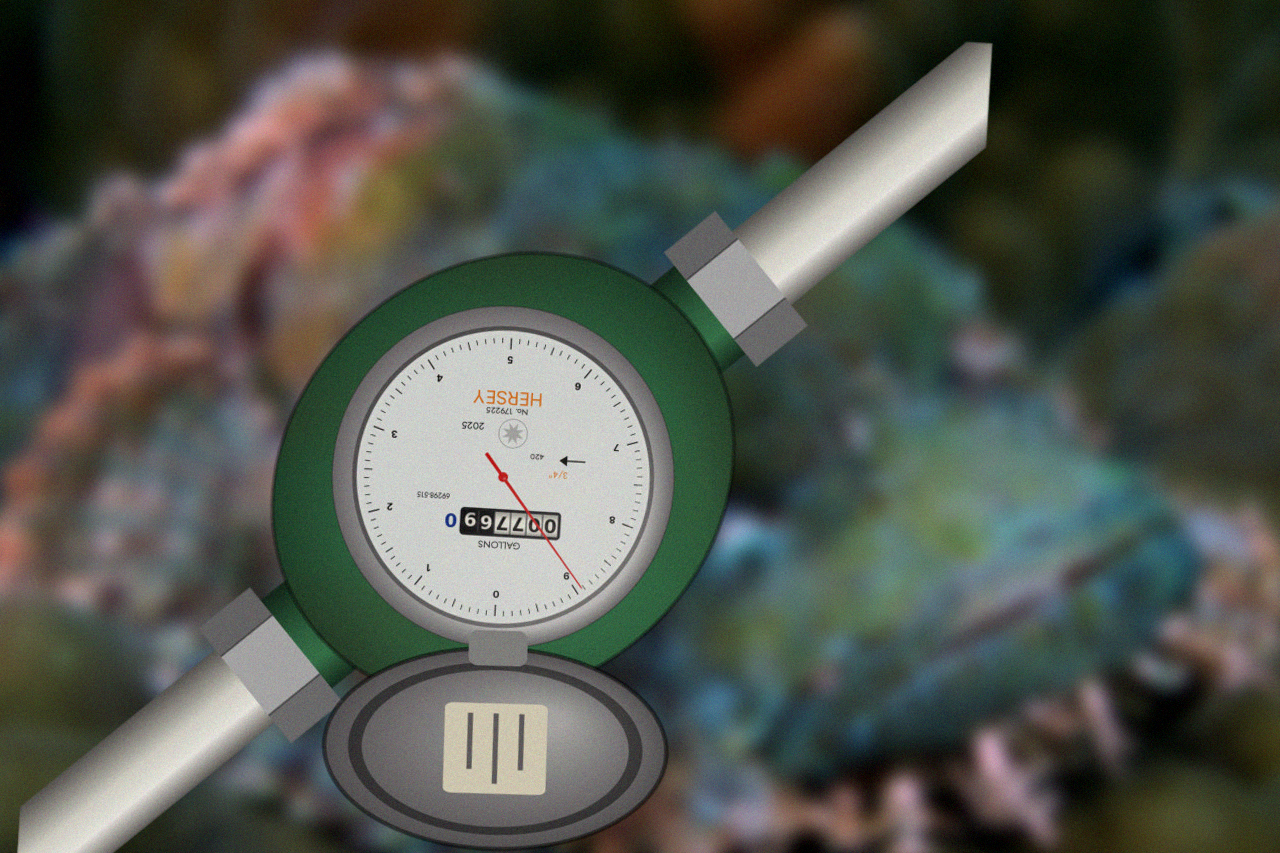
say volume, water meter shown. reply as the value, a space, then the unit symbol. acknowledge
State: 77688.9 gal
